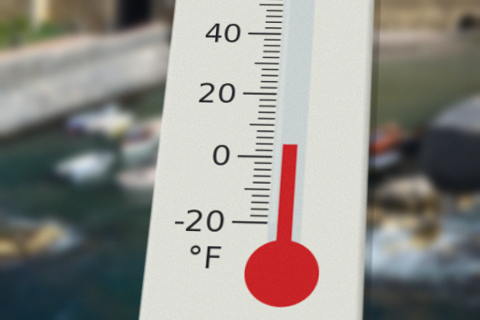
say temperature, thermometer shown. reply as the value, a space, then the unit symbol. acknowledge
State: 4 °F
